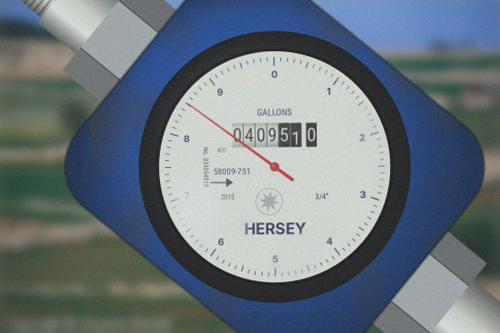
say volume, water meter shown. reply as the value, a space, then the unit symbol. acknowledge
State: 409508.5 gal
